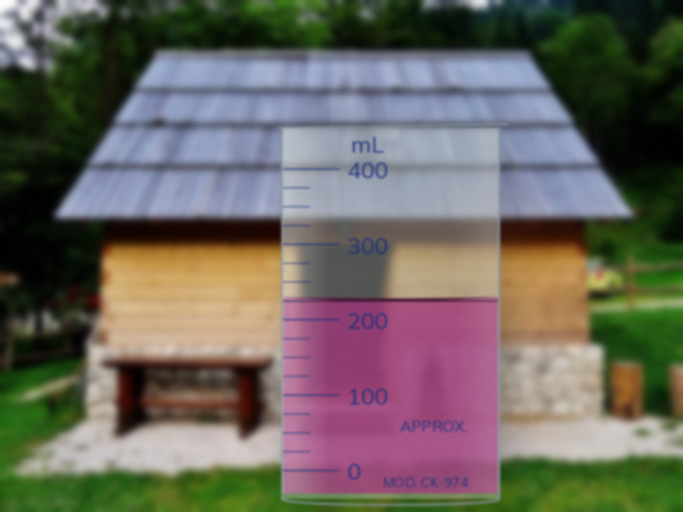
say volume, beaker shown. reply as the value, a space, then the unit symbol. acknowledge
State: 225 mL
